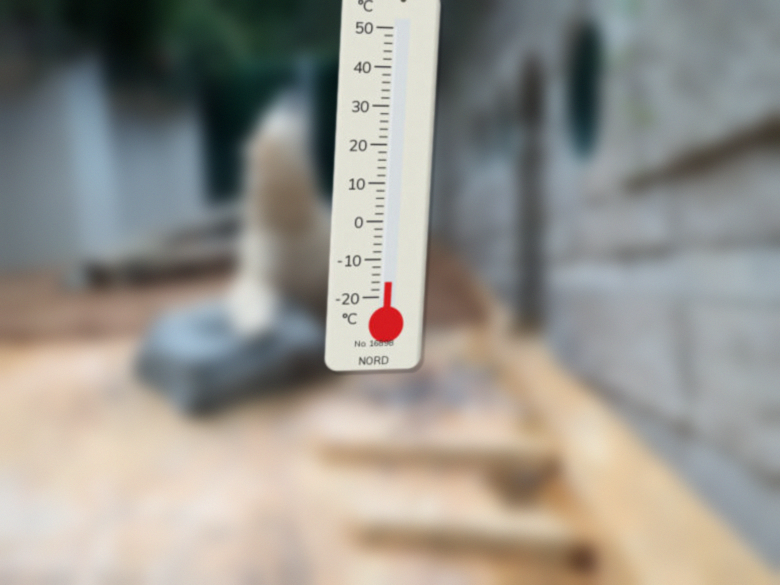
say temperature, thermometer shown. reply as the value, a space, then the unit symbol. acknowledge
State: -16 °C
